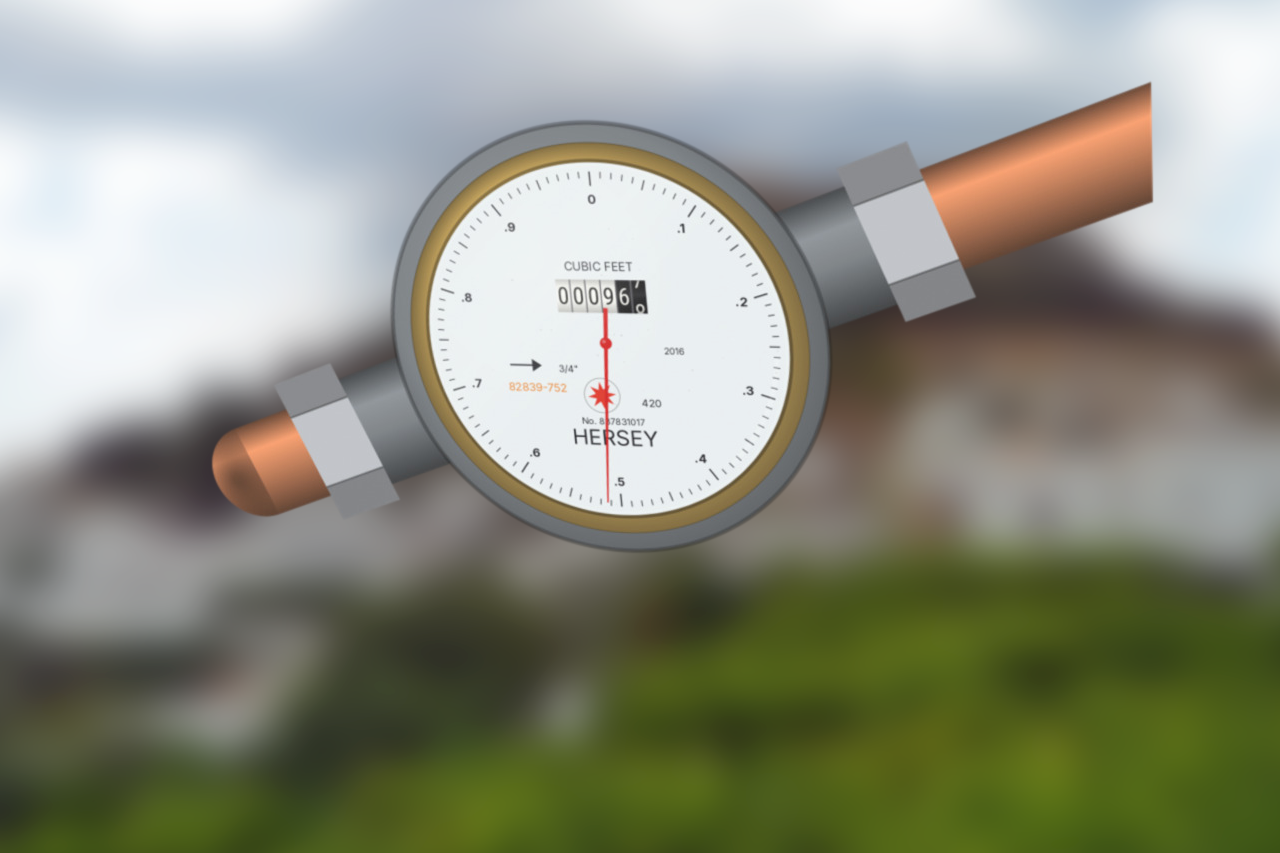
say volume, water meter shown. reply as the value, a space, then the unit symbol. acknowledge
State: 967.51 ft³
